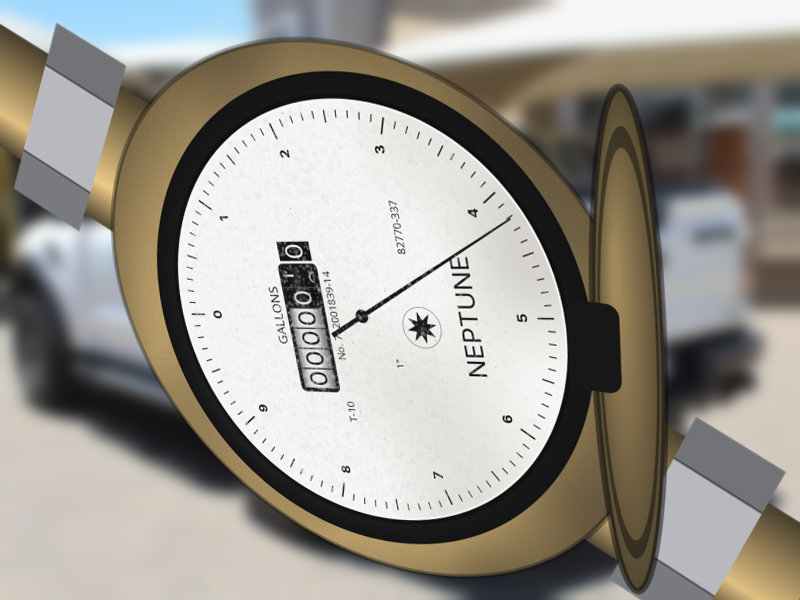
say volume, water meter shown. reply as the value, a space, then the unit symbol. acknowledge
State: 14.2 gal
